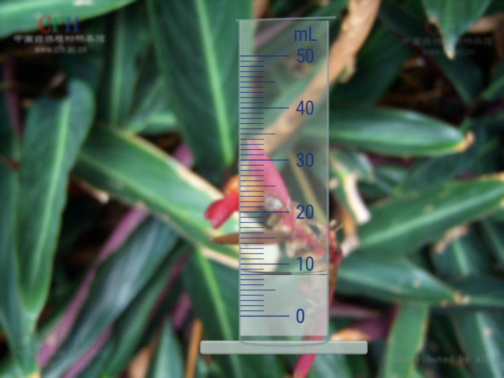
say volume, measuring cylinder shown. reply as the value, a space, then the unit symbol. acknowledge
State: 8 mL
